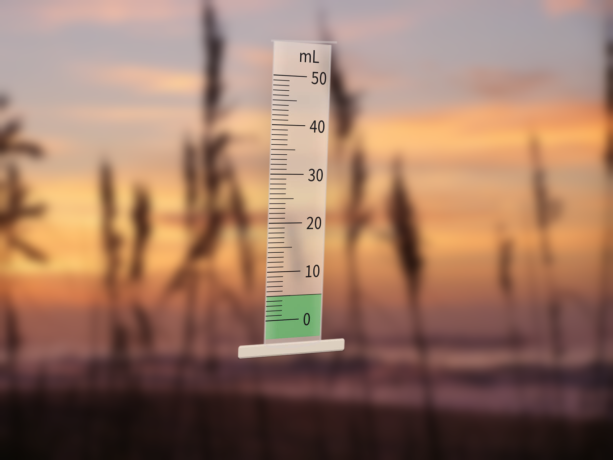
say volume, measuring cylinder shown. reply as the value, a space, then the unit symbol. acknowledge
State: 5 mL
